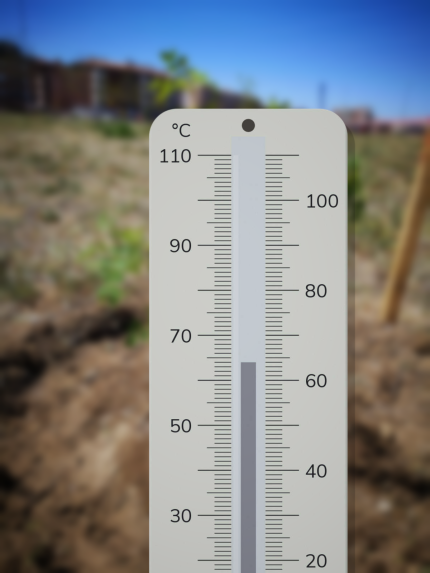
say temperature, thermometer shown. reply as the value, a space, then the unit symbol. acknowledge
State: 64 °C
